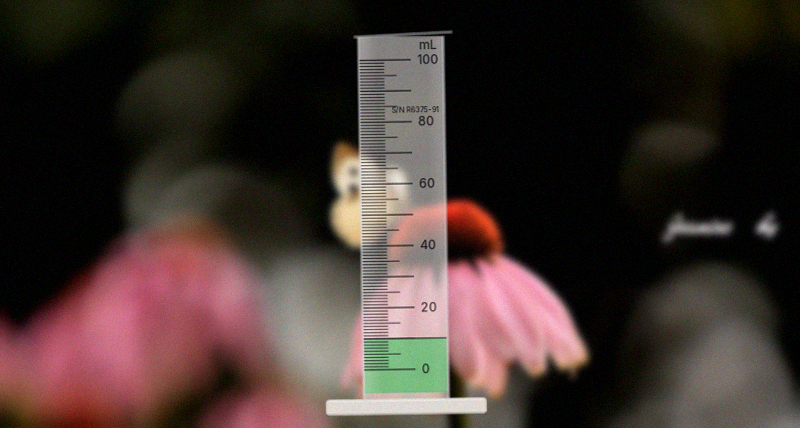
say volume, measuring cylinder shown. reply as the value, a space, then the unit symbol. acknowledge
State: 10 mL
